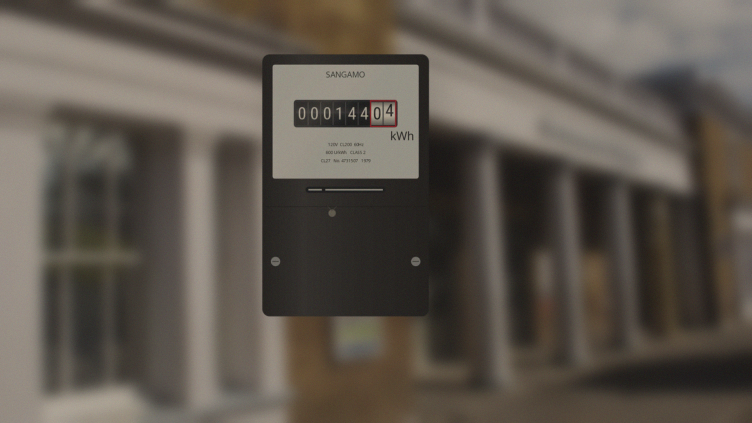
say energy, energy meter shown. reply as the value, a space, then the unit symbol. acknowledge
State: 144.04 kWh
